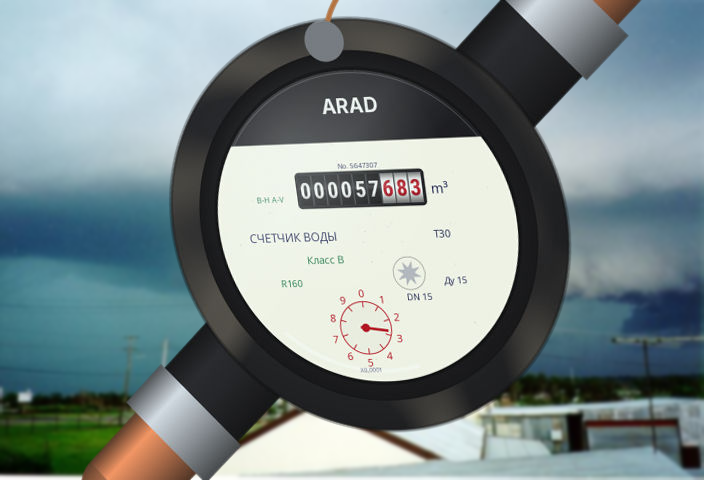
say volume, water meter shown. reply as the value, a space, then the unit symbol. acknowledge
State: 57.6832 m³
